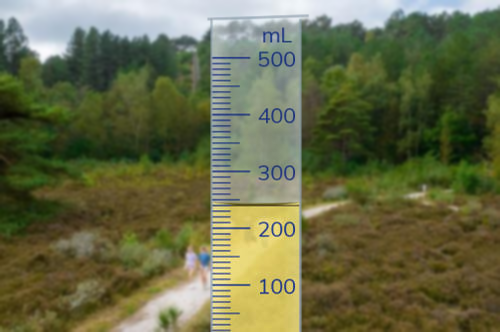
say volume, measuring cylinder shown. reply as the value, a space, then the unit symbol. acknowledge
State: 240 mL
